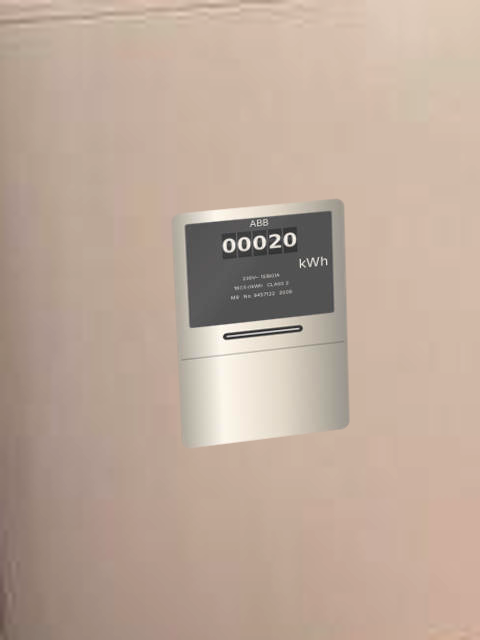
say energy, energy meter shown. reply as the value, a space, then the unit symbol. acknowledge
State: 20 kWh
